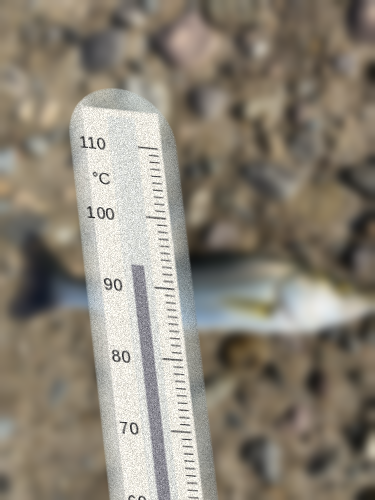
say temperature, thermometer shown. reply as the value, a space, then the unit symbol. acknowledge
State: 93 °C
